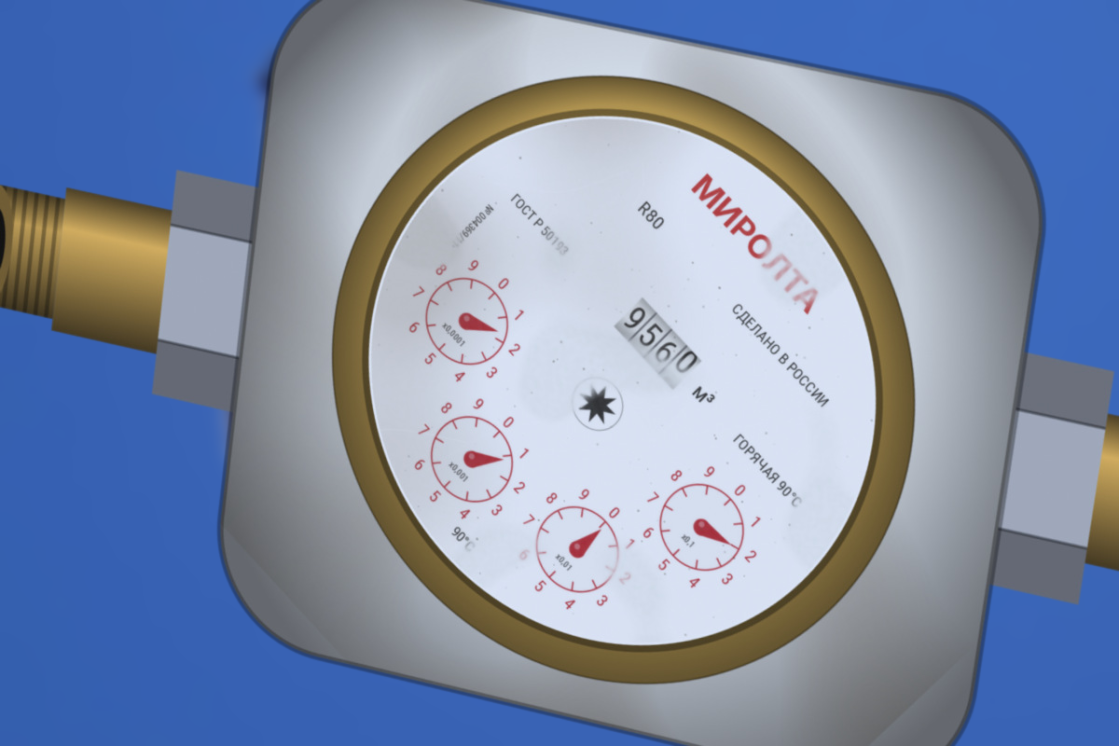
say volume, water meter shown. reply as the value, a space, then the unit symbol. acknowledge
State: 9560.2011 m³
